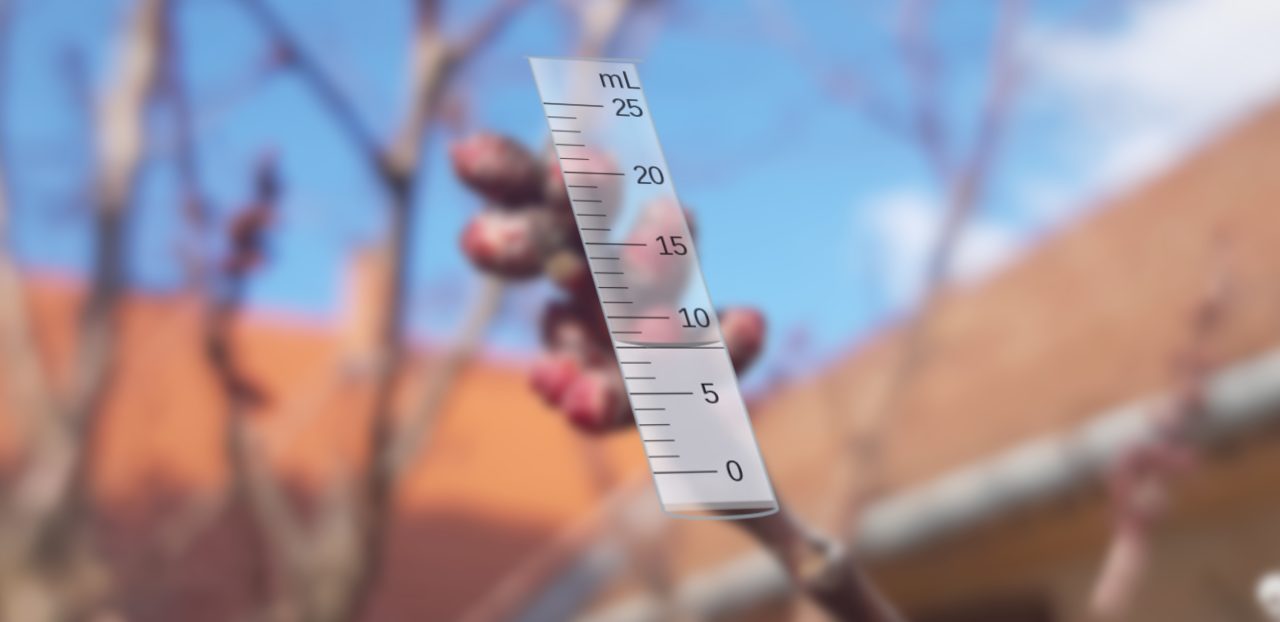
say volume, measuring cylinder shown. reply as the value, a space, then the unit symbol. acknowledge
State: 8 mL
